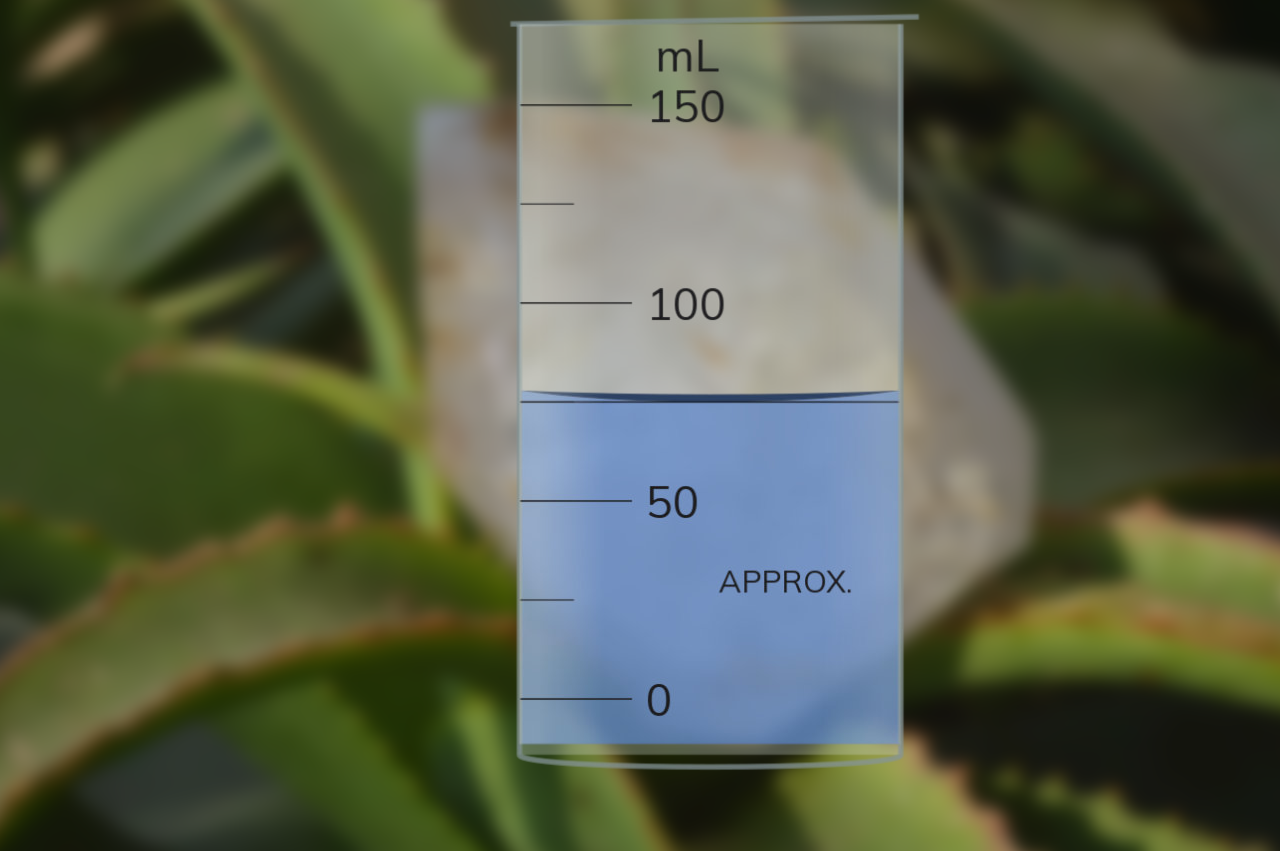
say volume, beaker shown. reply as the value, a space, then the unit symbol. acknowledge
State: 75 mL
